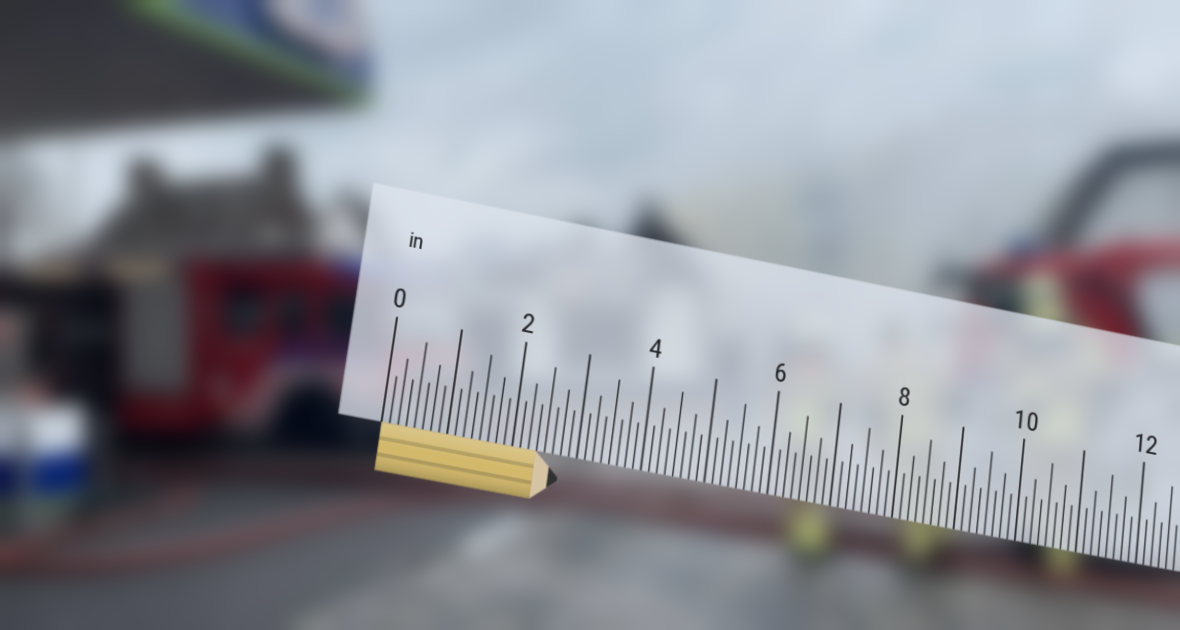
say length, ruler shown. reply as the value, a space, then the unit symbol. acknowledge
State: 2.75 in
